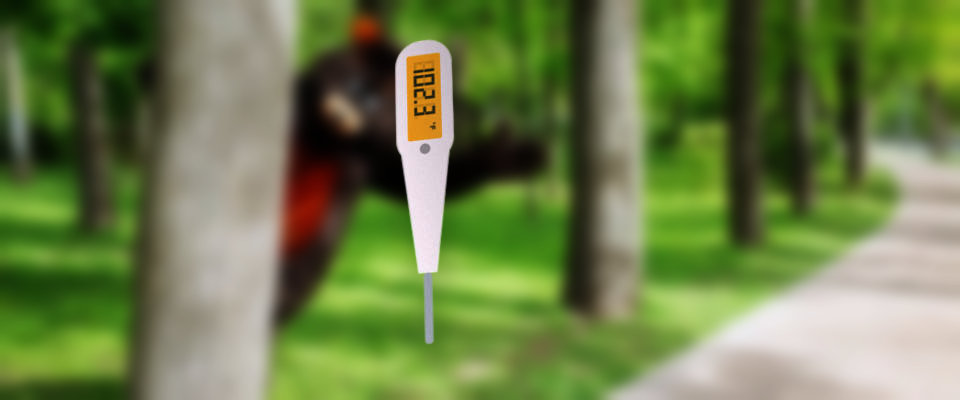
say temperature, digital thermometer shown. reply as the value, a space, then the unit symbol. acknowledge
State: 102.3 °F
